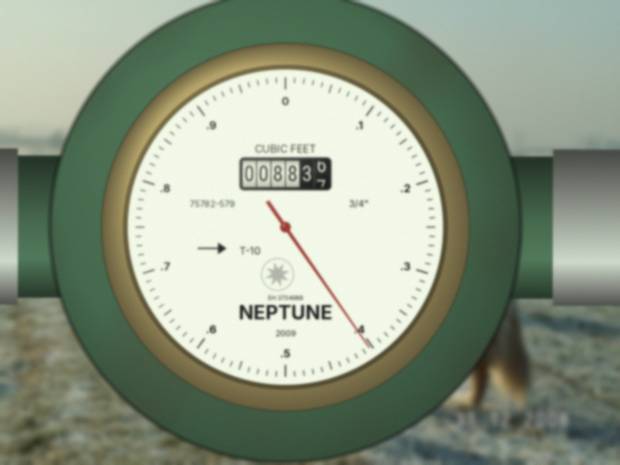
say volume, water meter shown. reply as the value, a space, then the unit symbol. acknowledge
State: 8836.40 ft³
